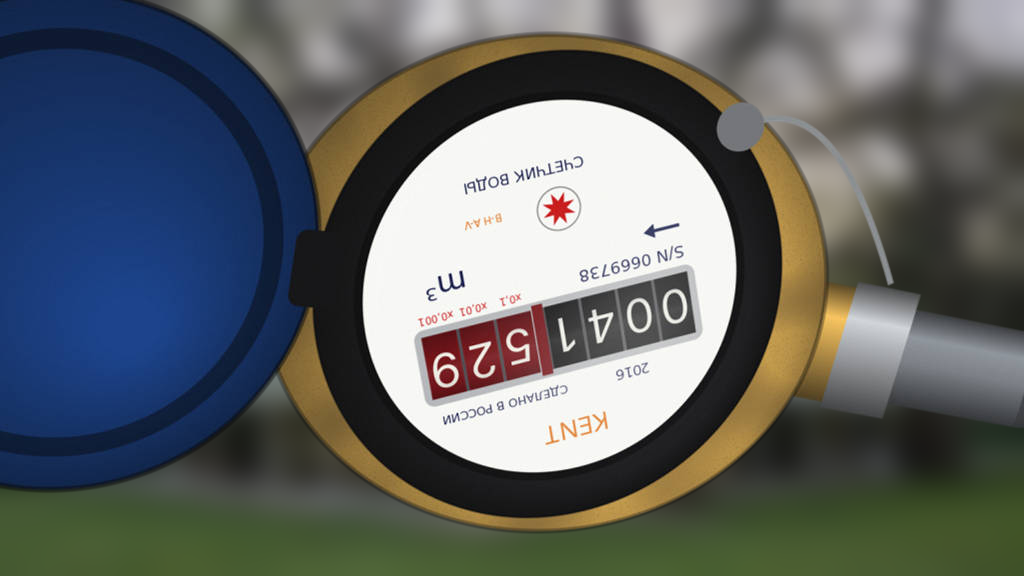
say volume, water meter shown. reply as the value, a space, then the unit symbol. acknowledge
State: 41.529 m³
